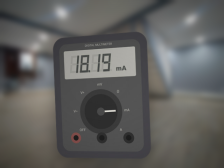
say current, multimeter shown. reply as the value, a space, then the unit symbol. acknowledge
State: 18.19 mA
